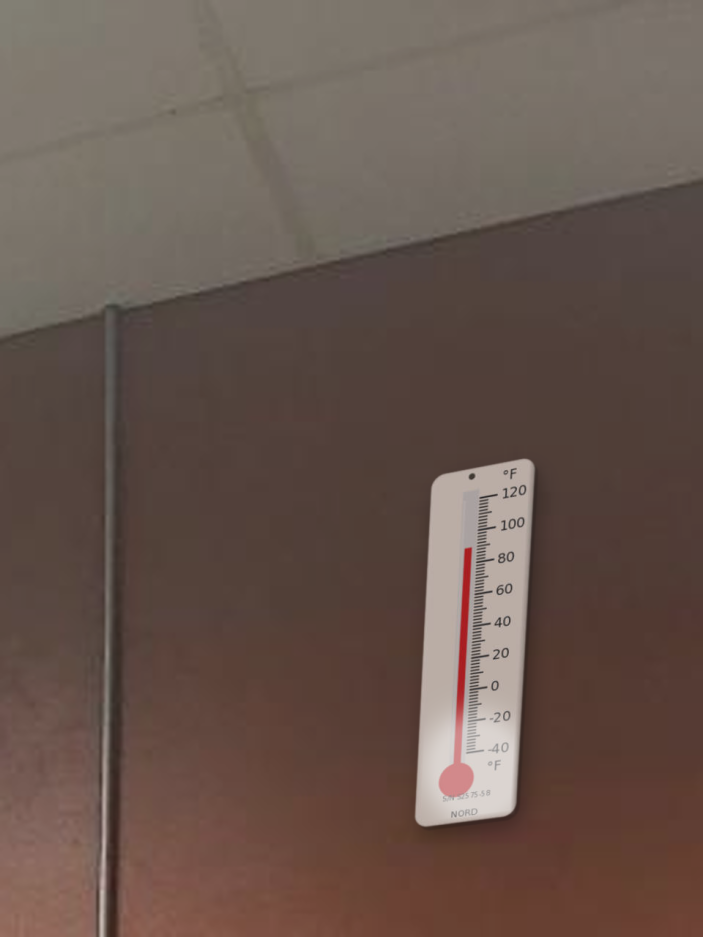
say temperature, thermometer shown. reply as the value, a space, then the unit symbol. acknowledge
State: 90 °F
